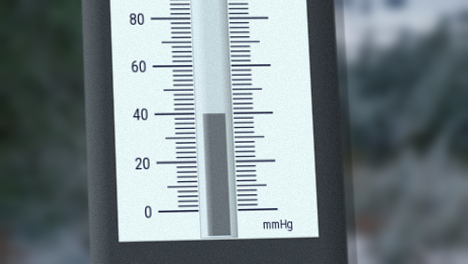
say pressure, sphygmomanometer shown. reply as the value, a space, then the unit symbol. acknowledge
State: 40 mmHg
